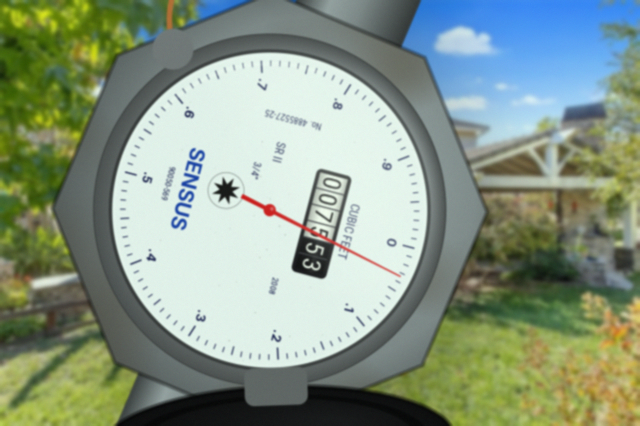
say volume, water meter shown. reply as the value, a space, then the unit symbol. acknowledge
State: 7553.03 ft³
